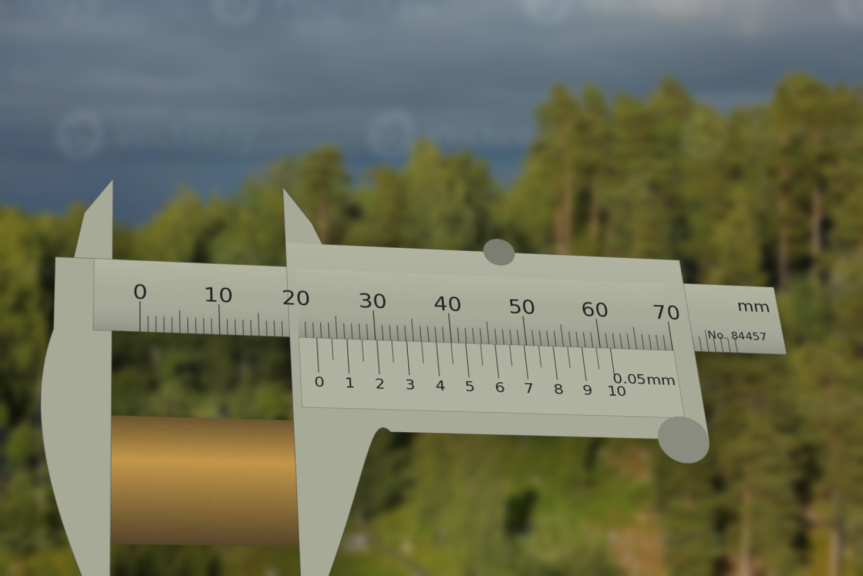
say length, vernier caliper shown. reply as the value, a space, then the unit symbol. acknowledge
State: 22.4 mm
